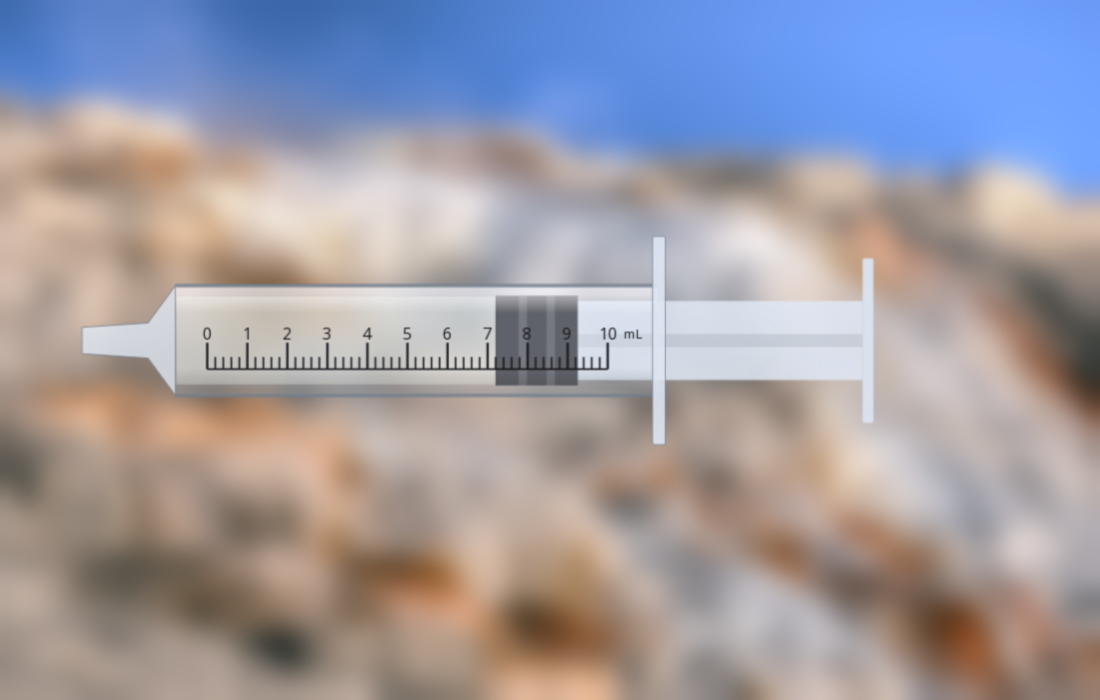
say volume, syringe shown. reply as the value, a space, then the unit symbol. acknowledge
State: 7.2 mL
